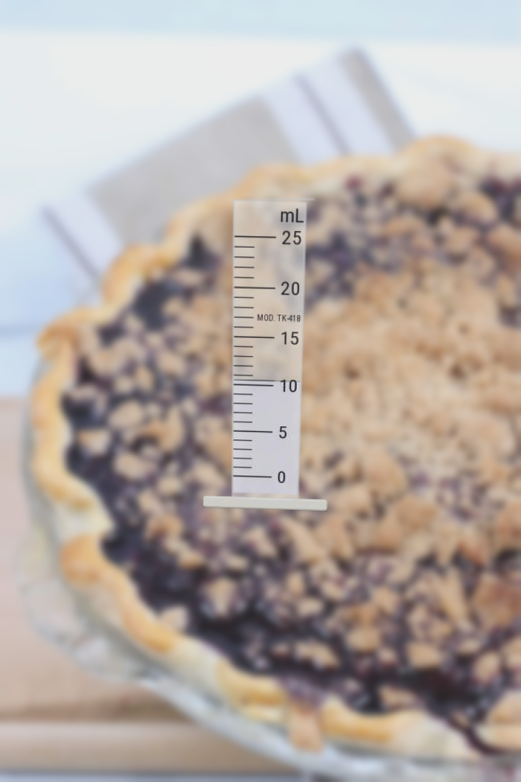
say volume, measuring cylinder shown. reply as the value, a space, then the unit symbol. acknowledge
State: 10.5 mL
